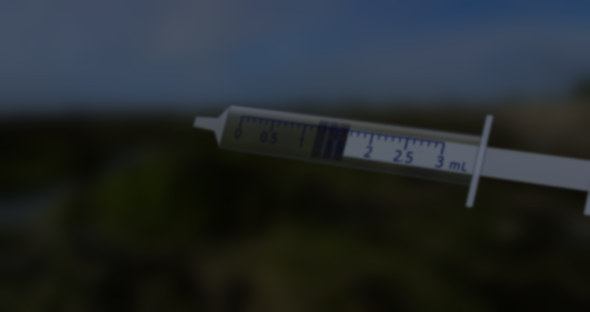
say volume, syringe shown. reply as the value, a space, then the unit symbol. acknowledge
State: 1.2 mL
